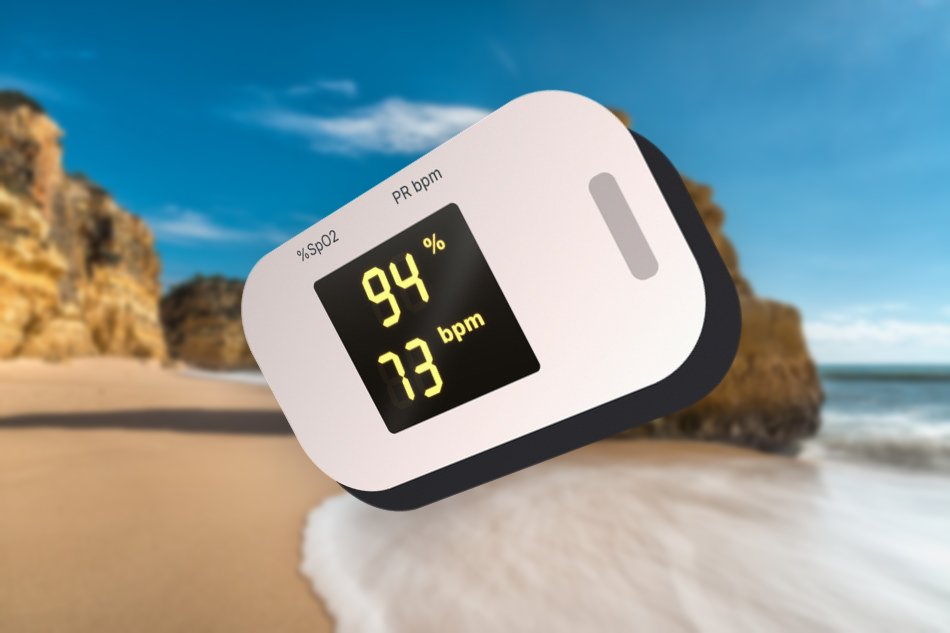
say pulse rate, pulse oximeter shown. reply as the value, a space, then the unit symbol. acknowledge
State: 73 bpm
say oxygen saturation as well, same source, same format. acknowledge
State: 94 %
